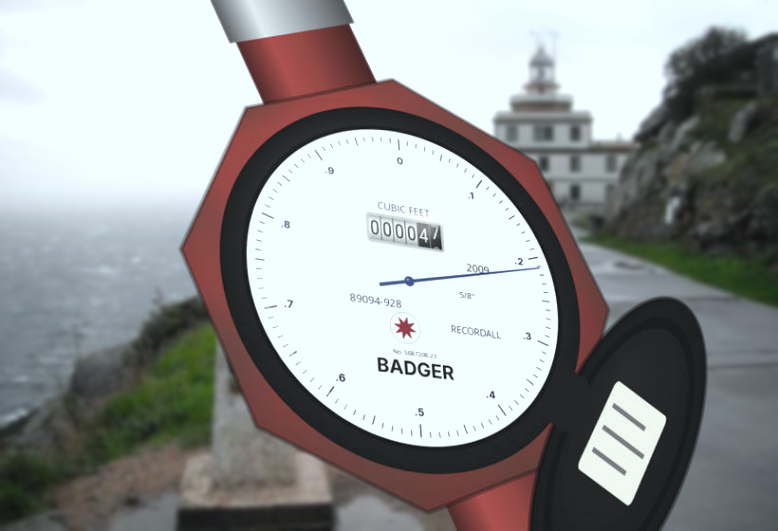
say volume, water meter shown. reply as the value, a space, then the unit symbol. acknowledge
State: 47.21 ft³
